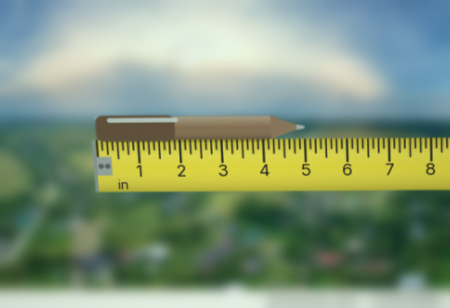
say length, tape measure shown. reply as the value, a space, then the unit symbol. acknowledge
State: 5 in
